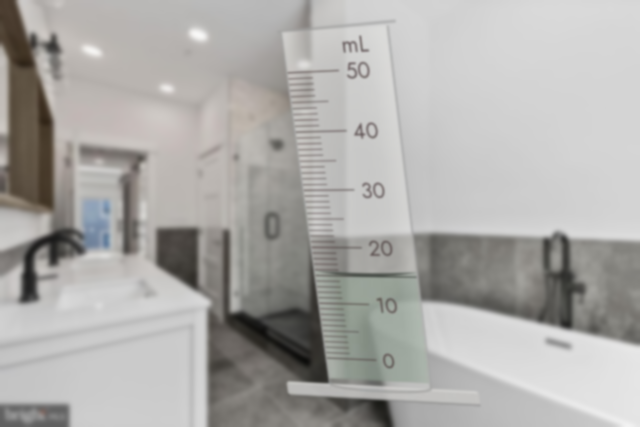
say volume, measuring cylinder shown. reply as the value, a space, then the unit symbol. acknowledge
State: 15 mL
